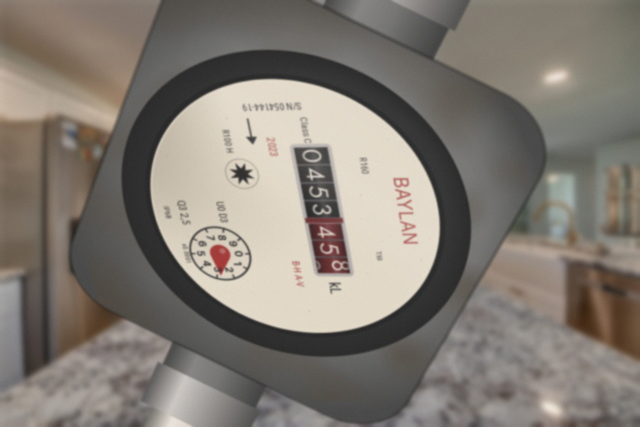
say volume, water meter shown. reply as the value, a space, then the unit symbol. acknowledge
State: 453.4582 kL
